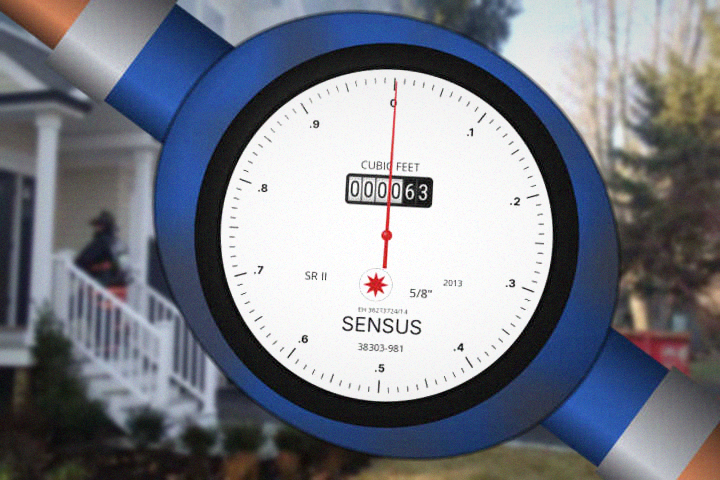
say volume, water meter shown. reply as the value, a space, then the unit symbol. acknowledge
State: 63.00 ft³
